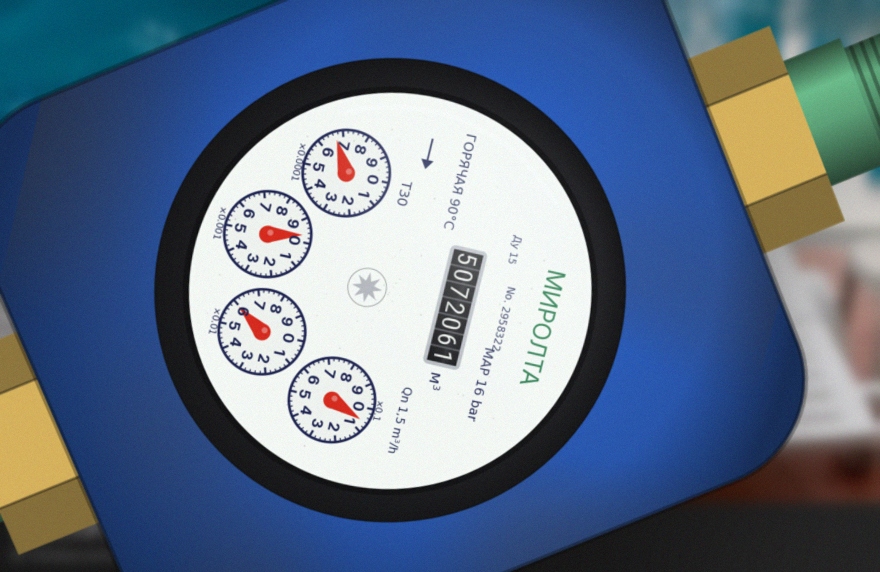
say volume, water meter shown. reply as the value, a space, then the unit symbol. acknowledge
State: 5072061.0596 m³
